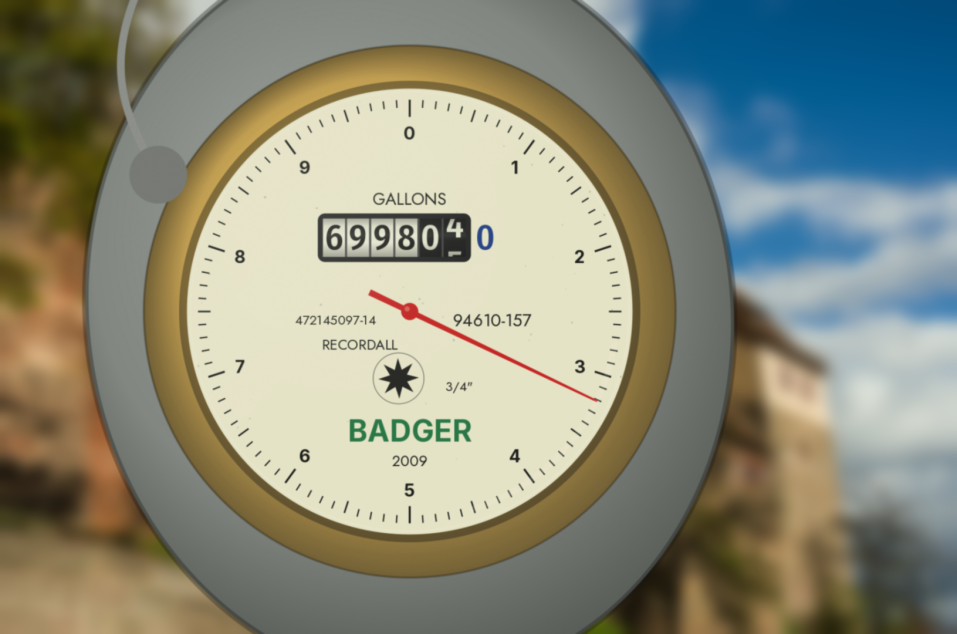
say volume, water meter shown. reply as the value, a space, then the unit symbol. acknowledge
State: 6998043.2 gal
